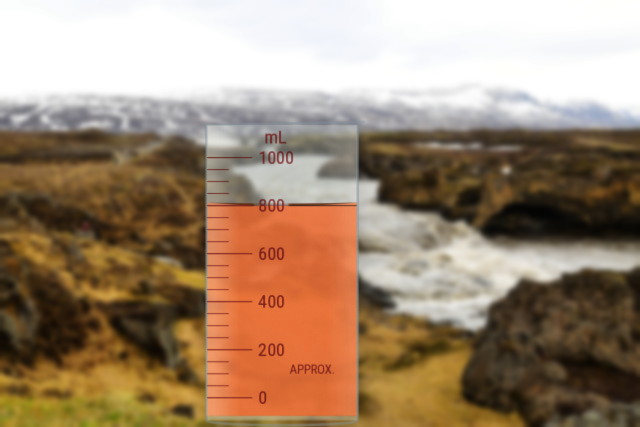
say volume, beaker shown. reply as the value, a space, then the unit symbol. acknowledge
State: 800 mL
